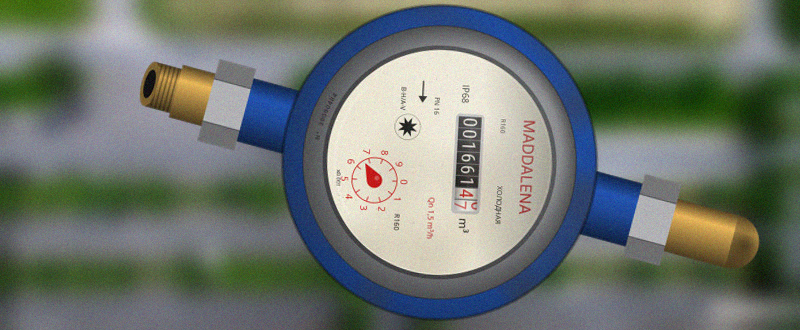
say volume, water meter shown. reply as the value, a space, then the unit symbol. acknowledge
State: 1661.466 m³
